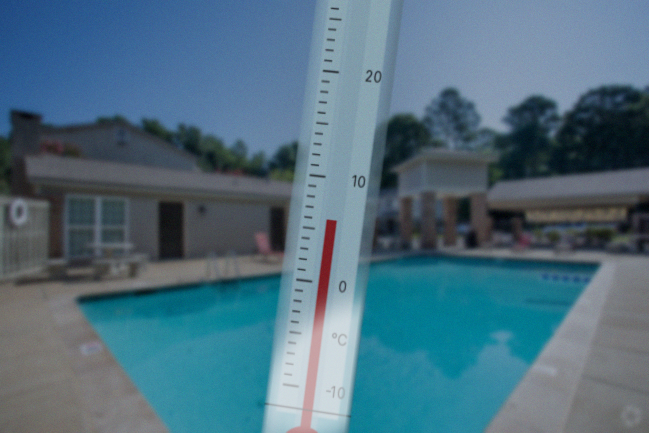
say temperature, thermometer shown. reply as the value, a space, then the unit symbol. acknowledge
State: 6 °C
